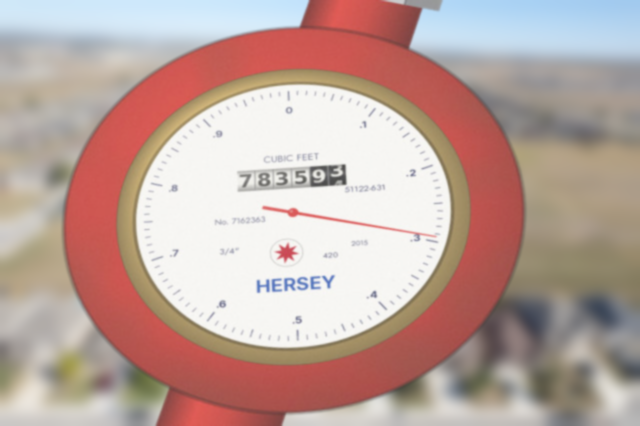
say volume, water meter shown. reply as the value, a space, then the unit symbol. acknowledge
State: 783593.29 ft³
